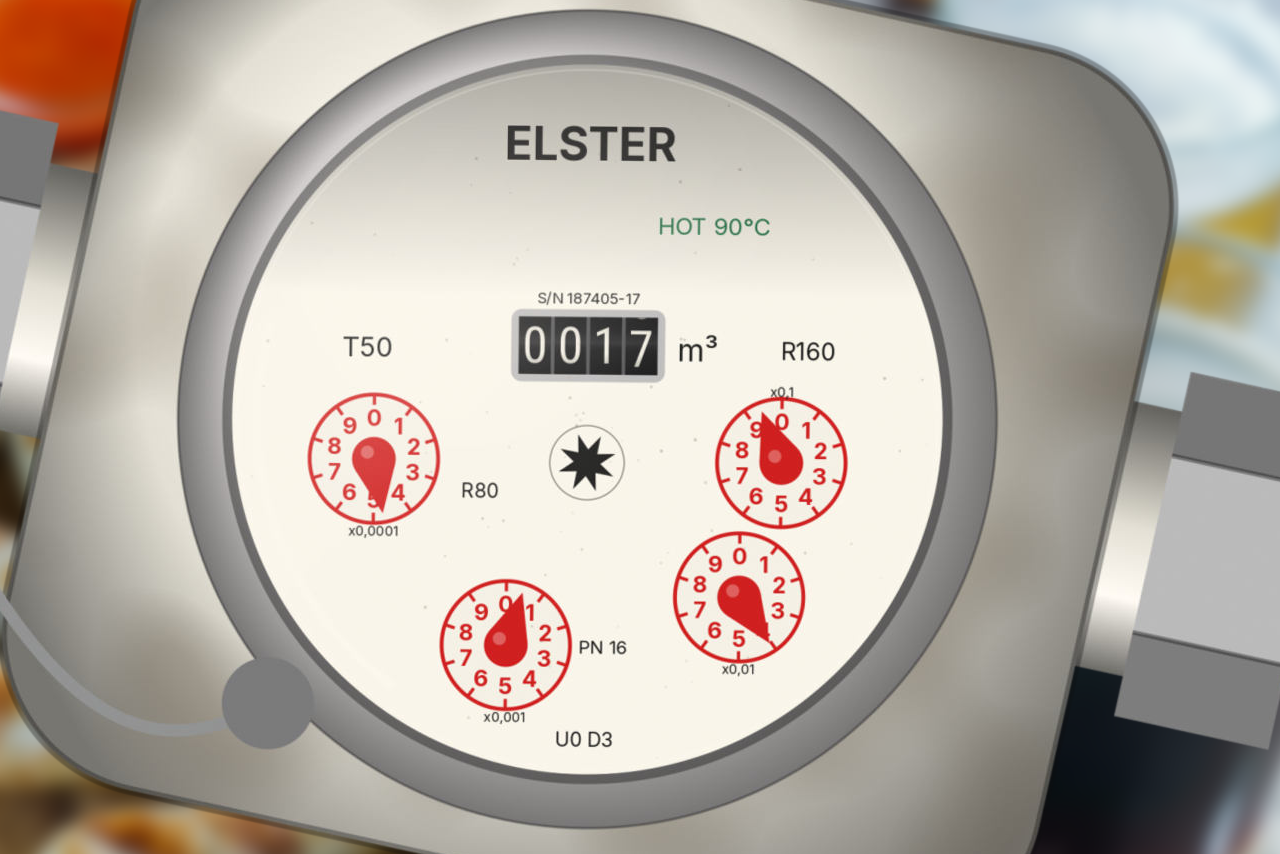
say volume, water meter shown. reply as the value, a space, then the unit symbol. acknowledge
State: 16.9404 m³
